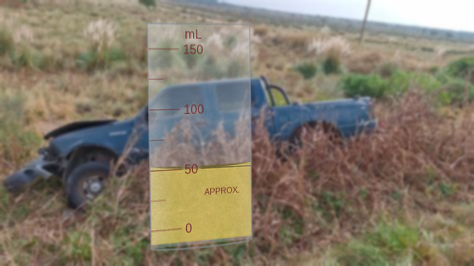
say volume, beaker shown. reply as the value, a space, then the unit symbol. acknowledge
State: 50 mL
